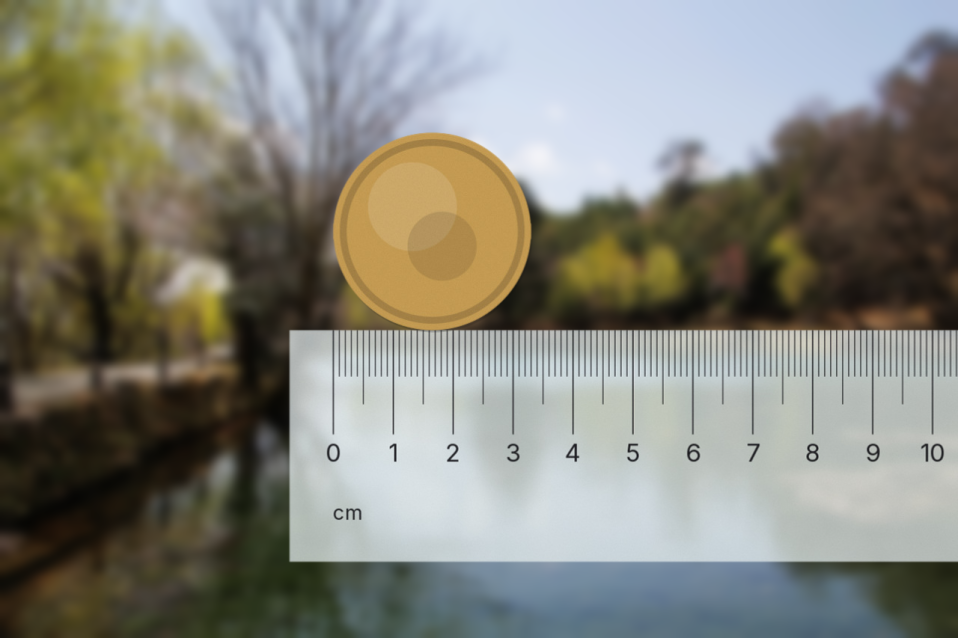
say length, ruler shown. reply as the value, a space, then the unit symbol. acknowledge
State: 3.3 cm
